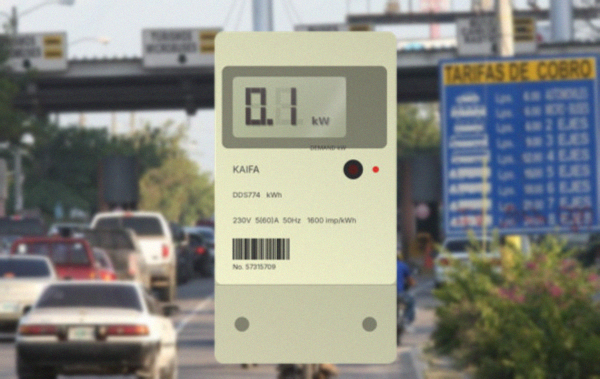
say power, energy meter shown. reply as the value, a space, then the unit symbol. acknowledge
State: 0.1 kW
